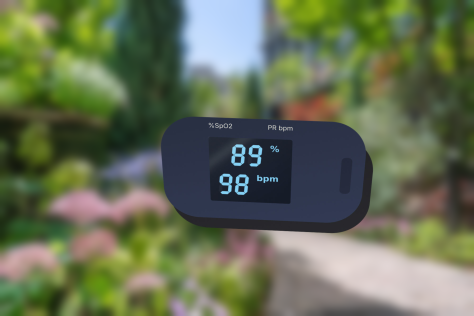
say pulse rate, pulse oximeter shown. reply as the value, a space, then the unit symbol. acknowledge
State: 98 bpm
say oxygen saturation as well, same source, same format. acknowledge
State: 89 %
